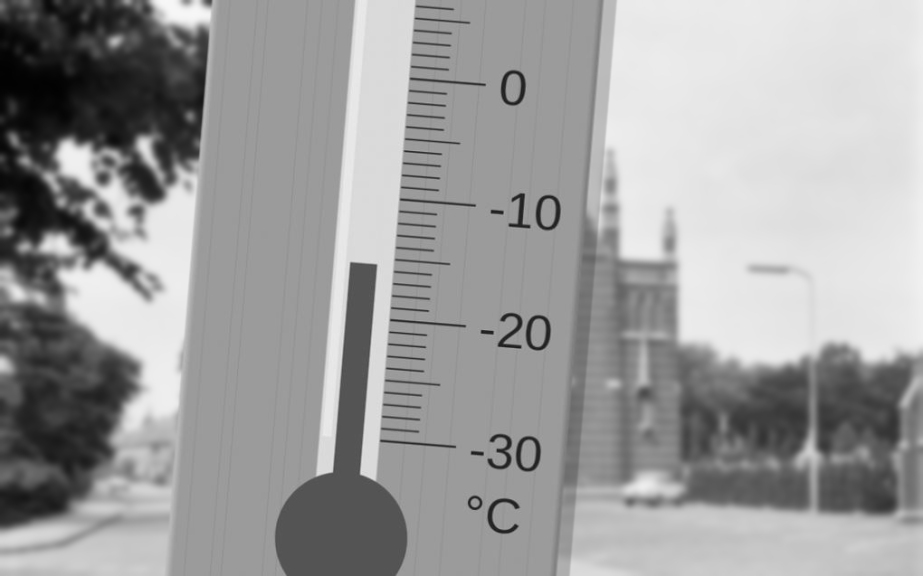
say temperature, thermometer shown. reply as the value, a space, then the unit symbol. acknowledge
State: -15.5 °C
